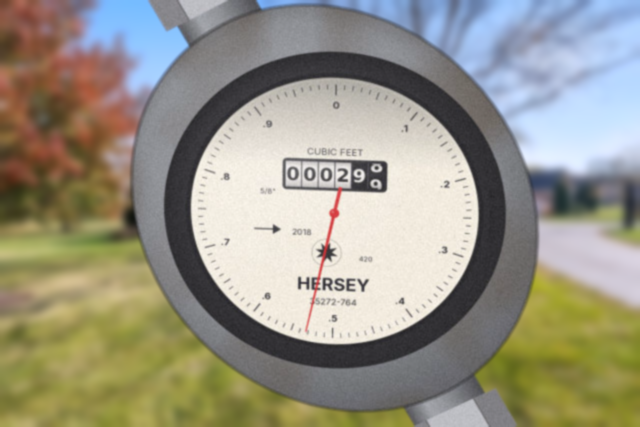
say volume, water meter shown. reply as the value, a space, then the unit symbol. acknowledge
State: 298.53 ft³
